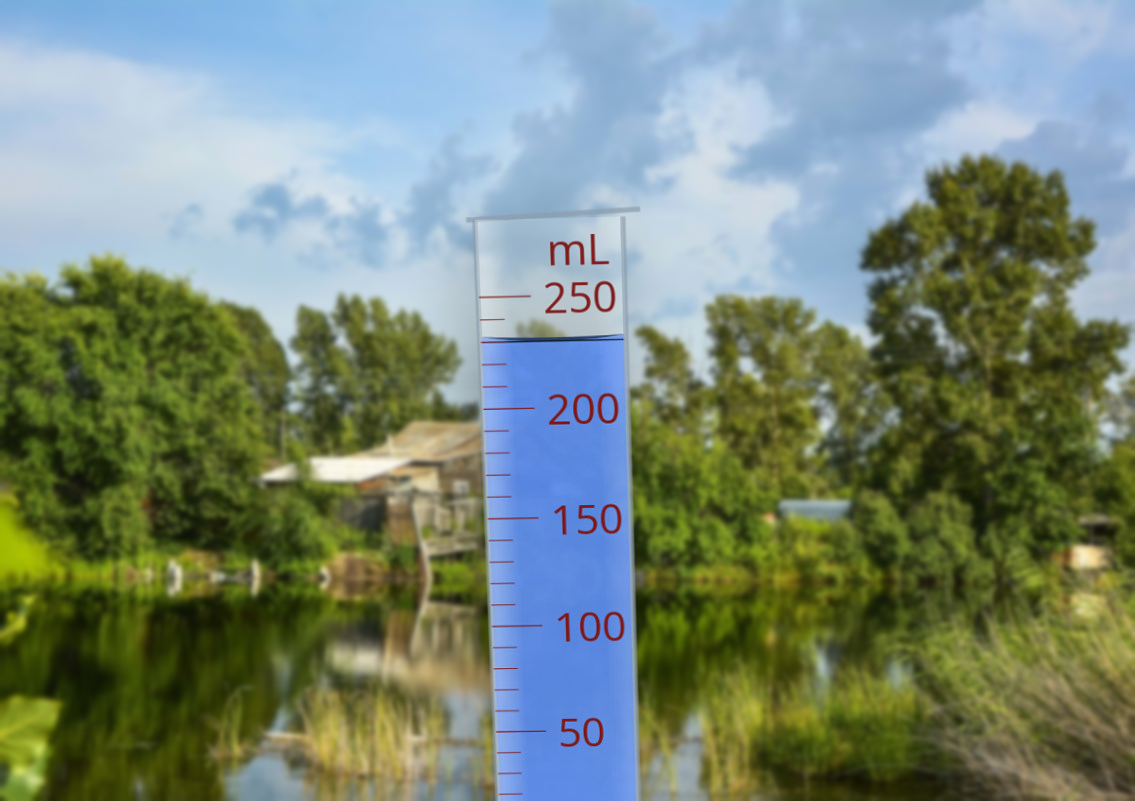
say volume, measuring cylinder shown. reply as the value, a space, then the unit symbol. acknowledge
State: 230 mL
